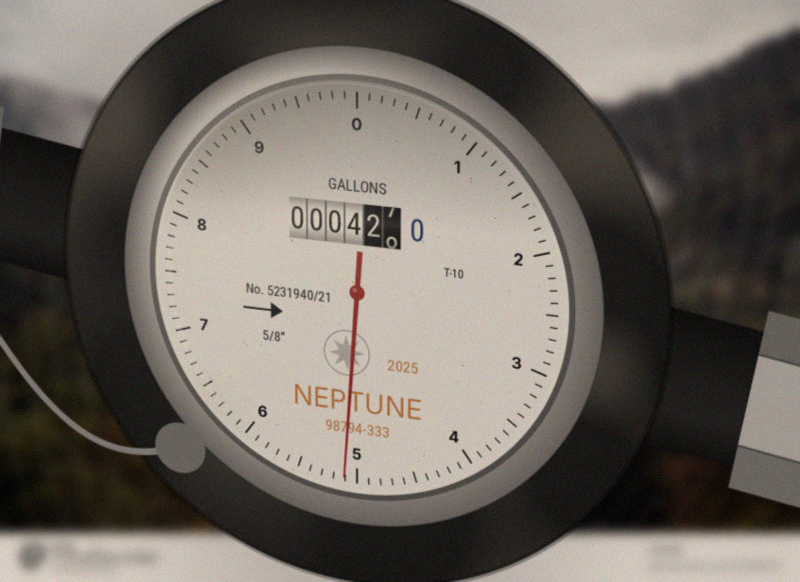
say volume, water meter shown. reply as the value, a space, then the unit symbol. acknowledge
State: 4275.1 gal
